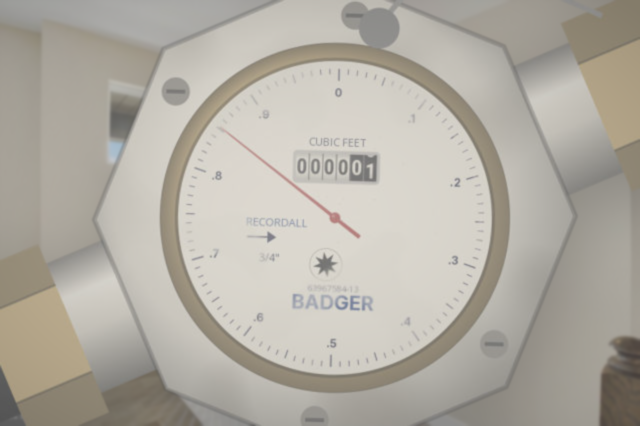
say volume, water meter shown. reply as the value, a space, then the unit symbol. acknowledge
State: 0.85 ft³
